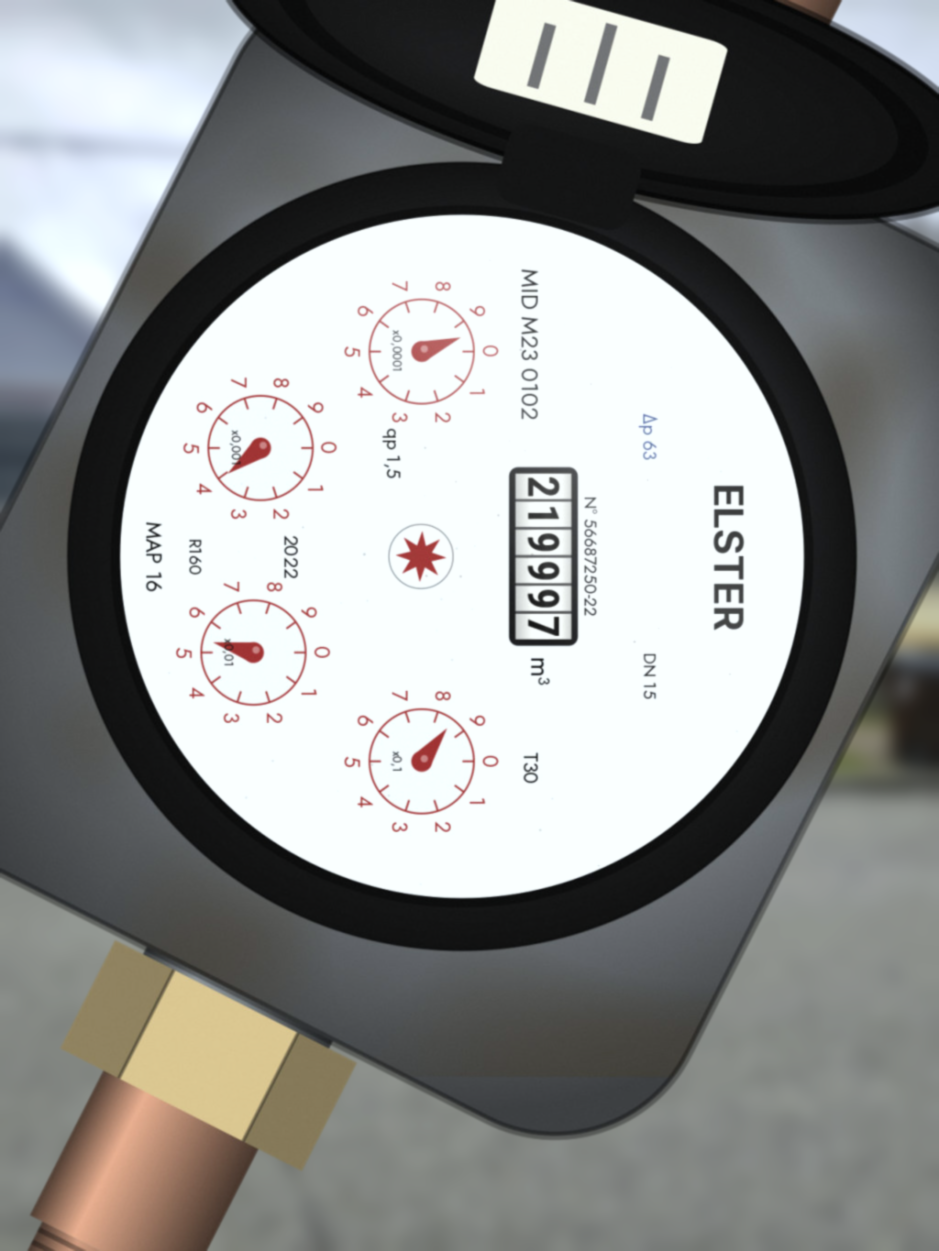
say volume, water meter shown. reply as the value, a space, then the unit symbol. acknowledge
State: 219997.8539 m³
